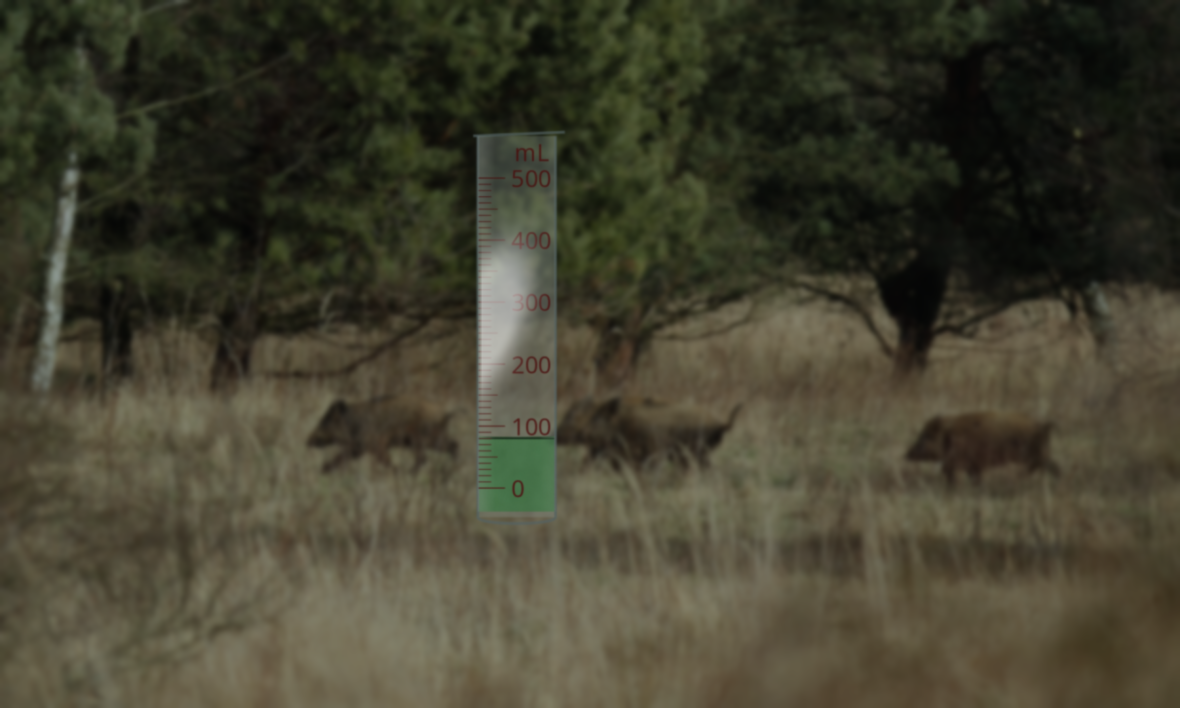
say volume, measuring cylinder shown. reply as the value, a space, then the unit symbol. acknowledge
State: 80 mL
